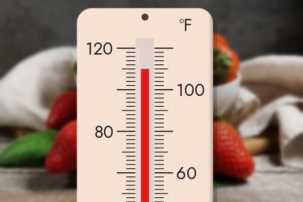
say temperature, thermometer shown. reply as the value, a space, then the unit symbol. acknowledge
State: 110 °F
